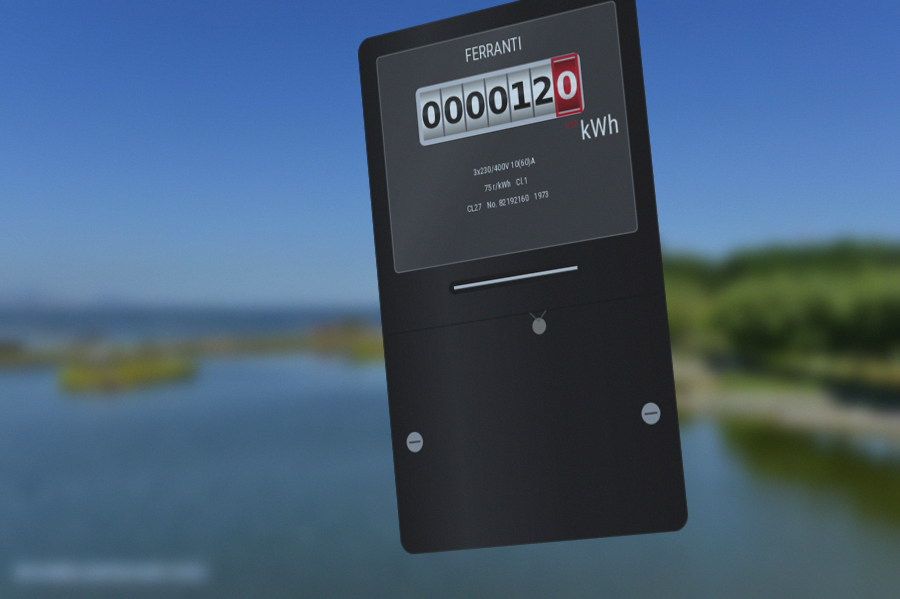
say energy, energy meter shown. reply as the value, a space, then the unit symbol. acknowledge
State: 12.0 kWh
